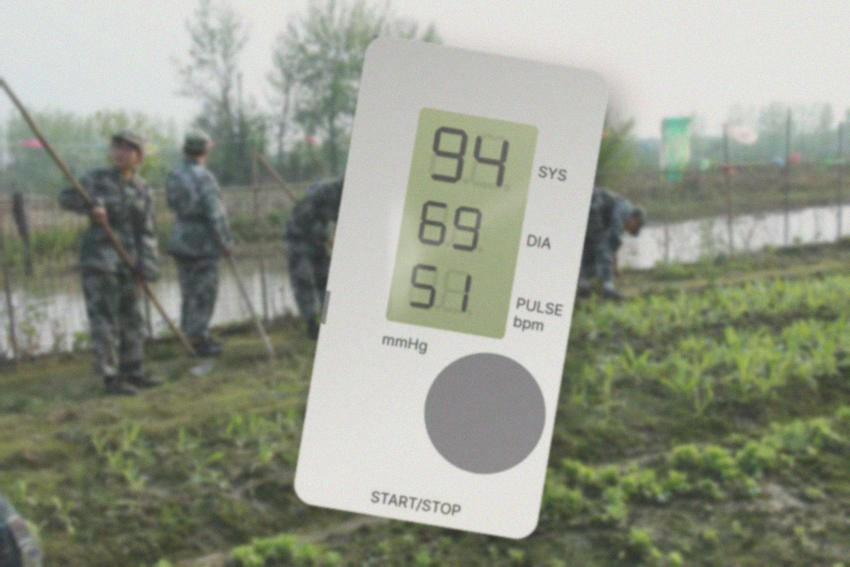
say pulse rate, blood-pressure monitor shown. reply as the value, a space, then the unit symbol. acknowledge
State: 51 bpm
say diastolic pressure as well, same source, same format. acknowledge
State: 69 mmHg
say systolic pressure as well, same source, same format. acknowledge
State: 94 mmHg
